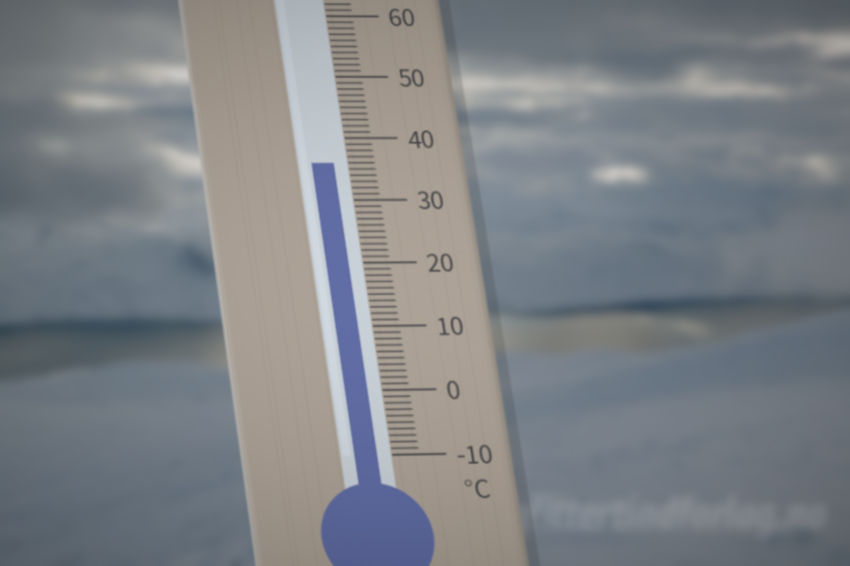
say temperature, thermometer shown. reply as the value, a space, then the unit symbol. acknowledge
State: 36 °C
